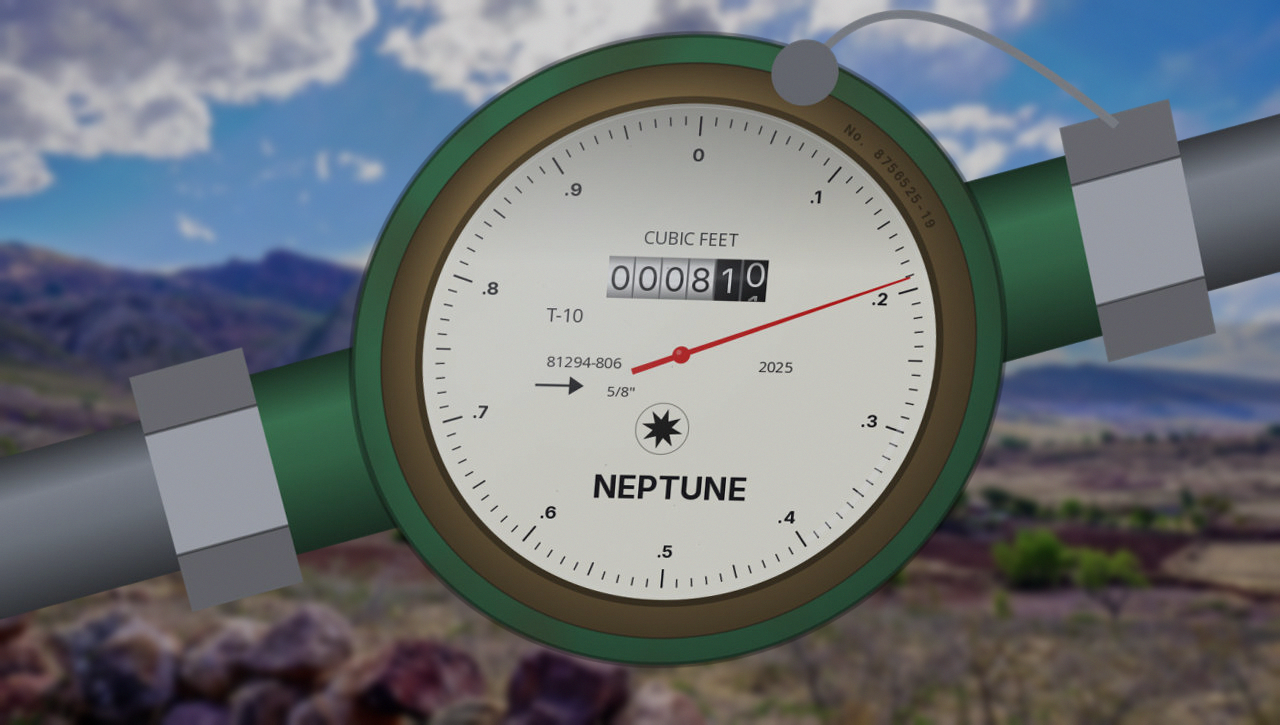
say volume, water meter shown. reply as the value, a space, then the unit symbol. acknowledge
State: 810.19 ft³
